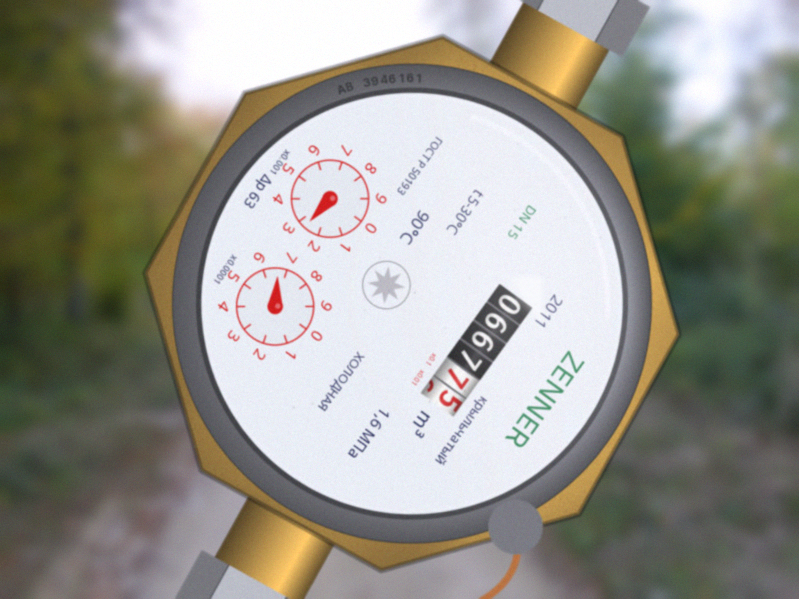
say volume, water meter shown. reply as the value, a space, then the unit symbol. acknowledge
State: 667.7526 m³
